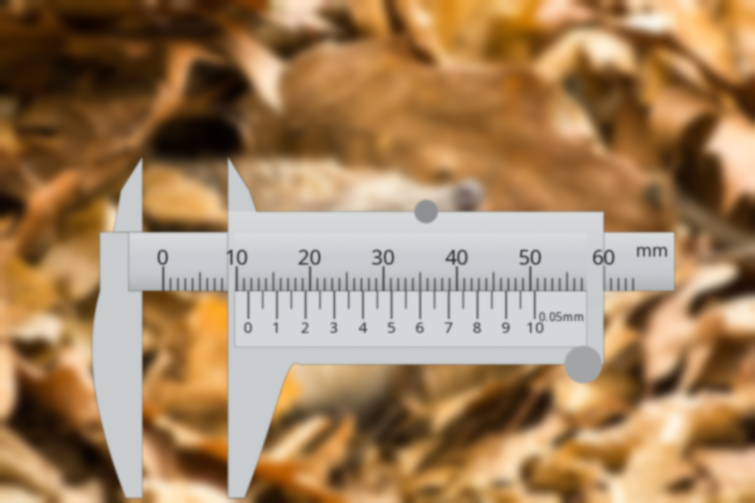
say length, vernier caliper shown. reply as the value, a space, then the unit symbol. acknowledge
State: 11.6 mm
